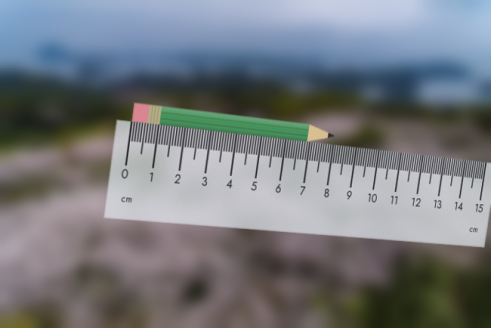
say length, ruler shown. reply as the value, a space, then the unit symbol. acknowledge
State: 8 cm
